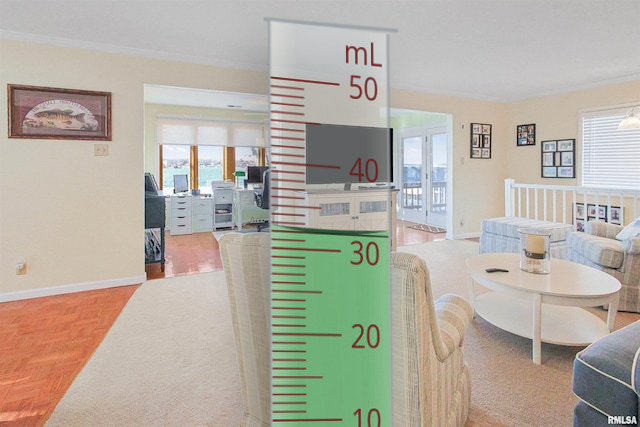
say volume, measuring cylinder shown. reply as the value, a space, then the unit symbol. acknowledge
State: 32 mL
